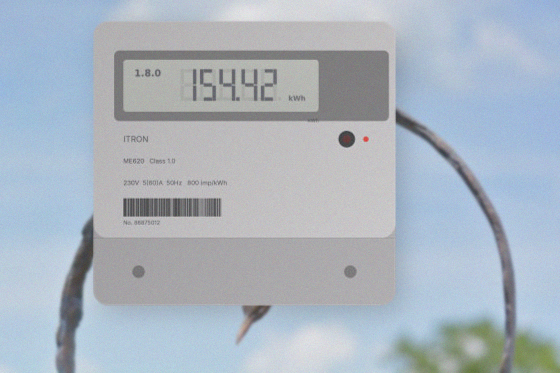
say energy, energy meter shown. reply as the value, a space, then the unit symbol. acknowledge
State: 154.42 kWh
